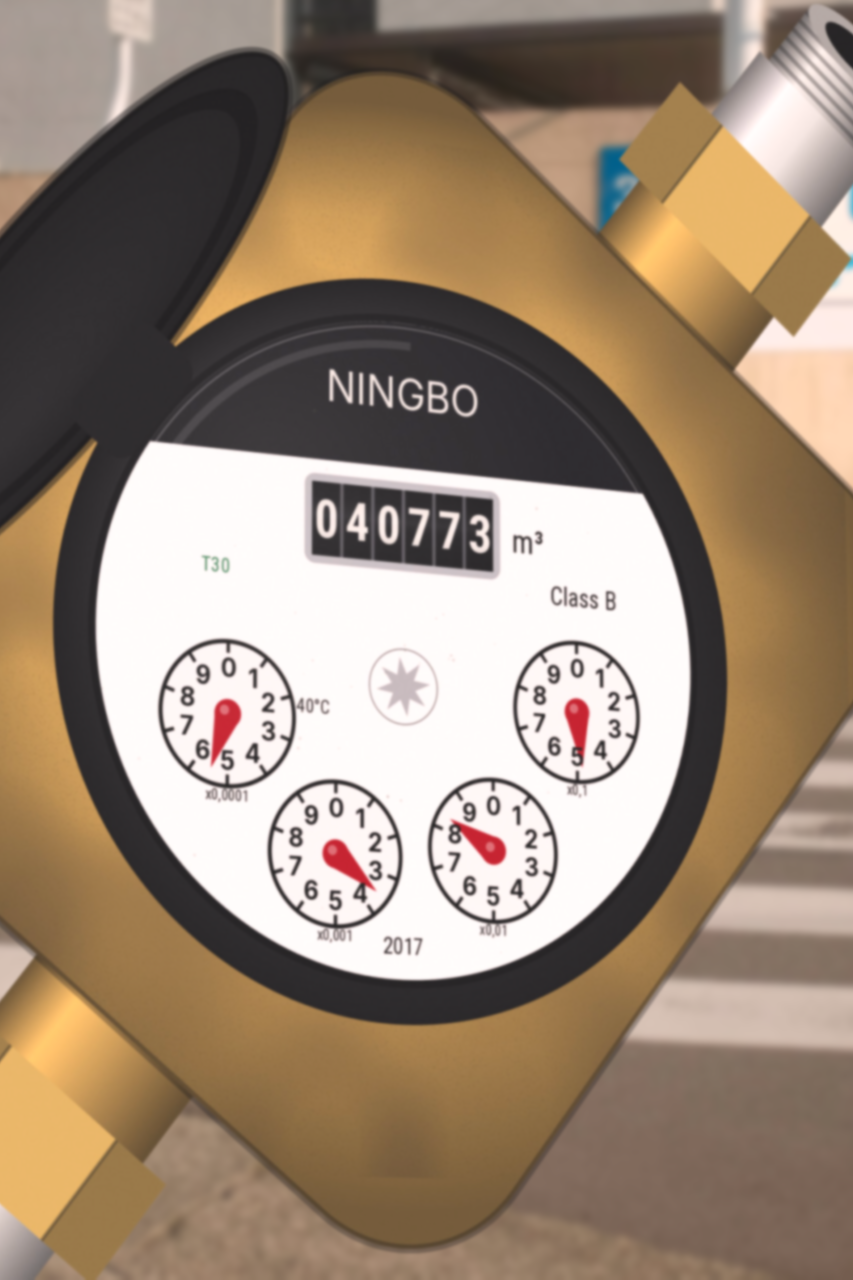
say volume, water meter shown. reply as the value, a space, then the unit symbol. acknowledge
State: 40773.4835 m³
